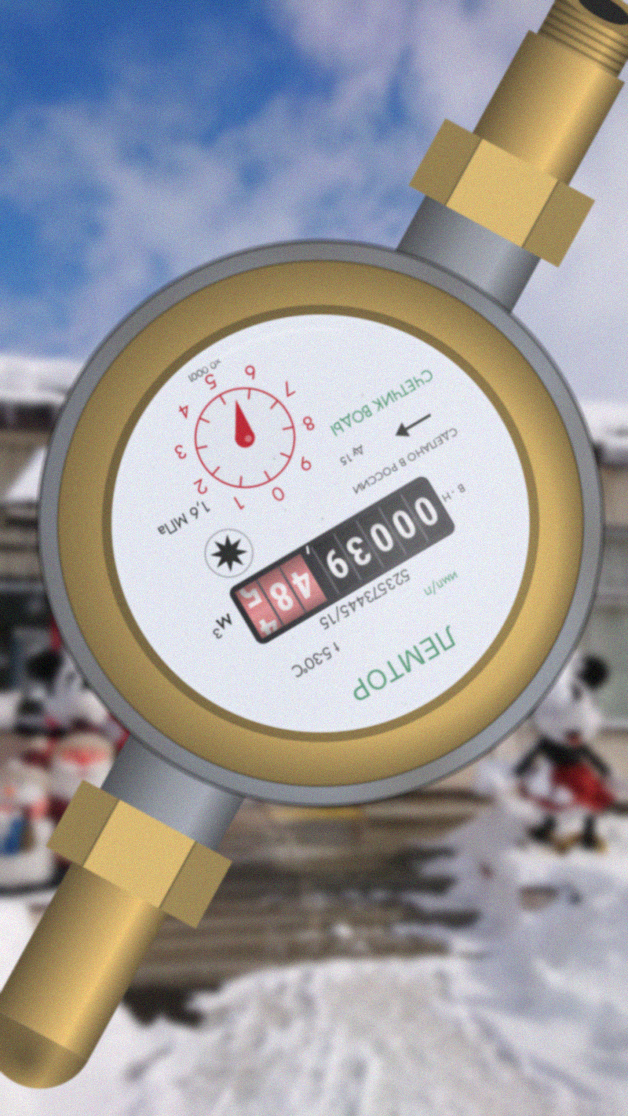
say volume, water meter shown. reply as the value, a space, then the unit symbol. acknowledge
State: 39.4845 m³
